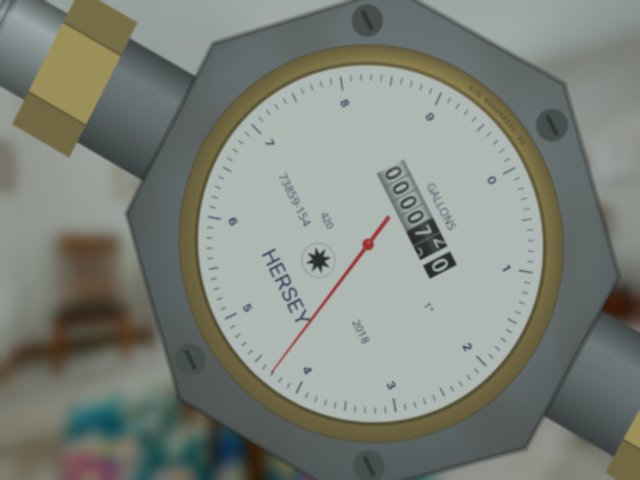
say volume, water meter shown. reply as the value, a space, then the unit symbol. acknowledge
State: 724.3 gal
